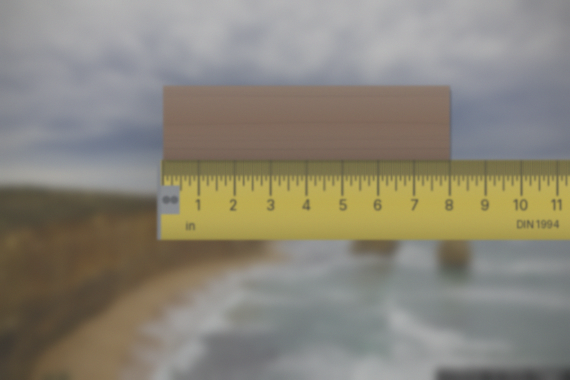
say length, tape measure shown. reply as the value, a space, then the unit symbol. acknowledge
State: 8 in
